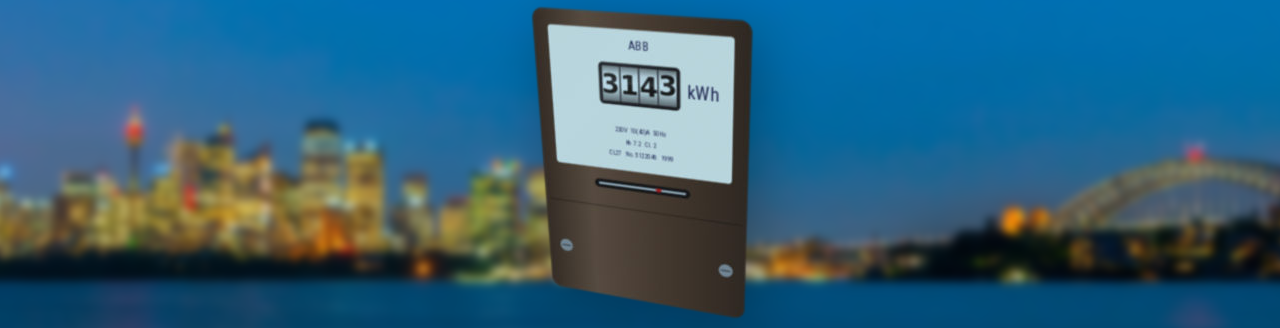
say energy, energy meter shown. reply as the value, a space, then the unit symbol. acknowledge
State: 3143 kWh
